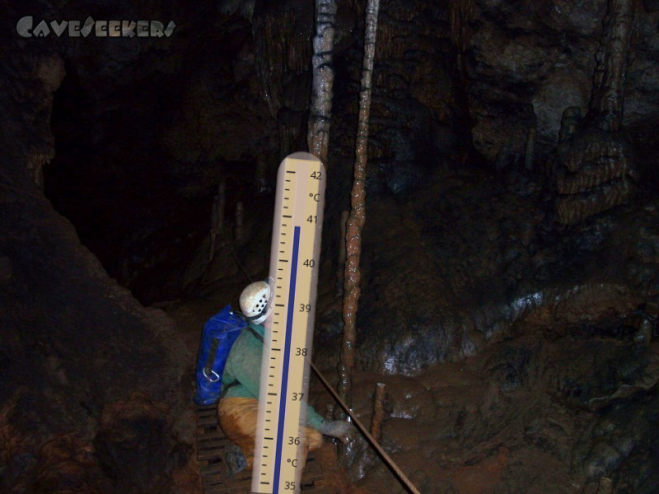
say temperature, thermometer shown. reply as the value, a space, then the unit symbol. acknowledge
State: 40.8 °C
